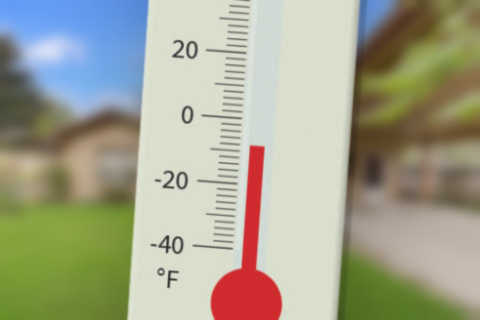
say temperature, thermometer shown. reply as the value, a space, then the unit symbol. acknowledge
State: -8 °F
